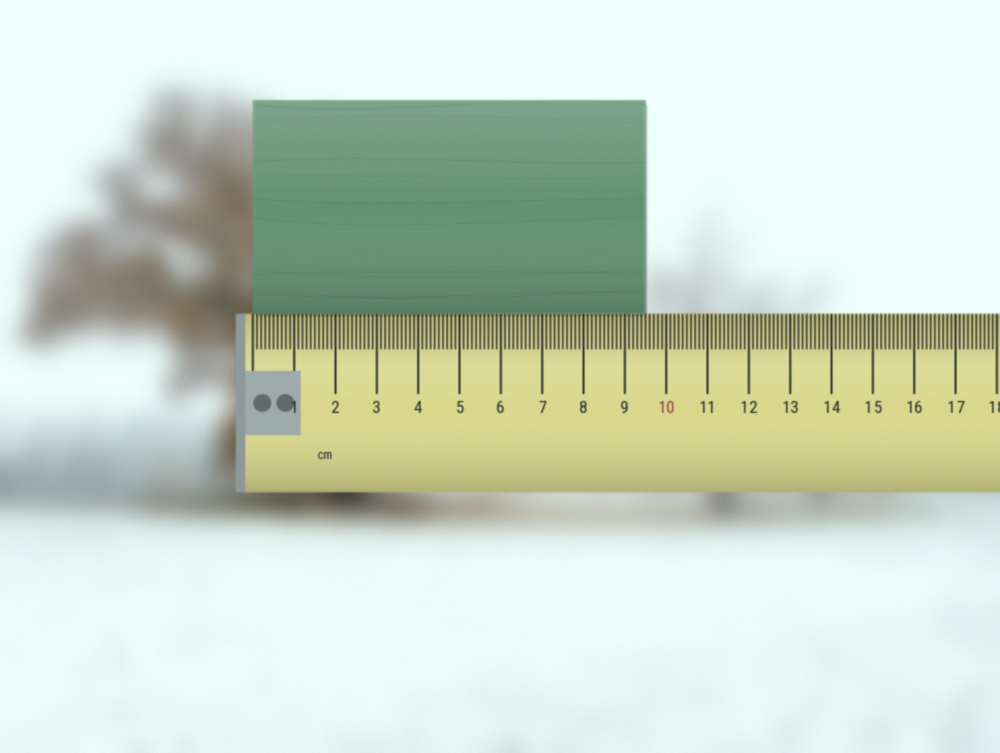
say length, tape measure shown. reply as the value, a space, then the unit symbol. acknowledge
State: 9.5 cm
